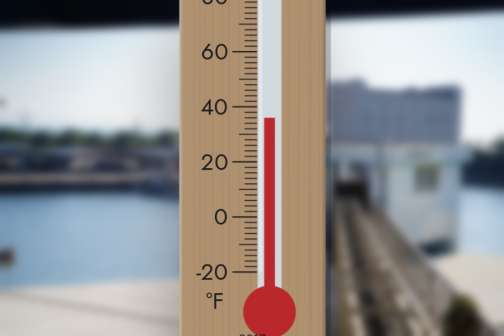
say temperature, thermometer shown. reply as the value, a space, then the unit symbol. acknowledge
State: 36 °F
